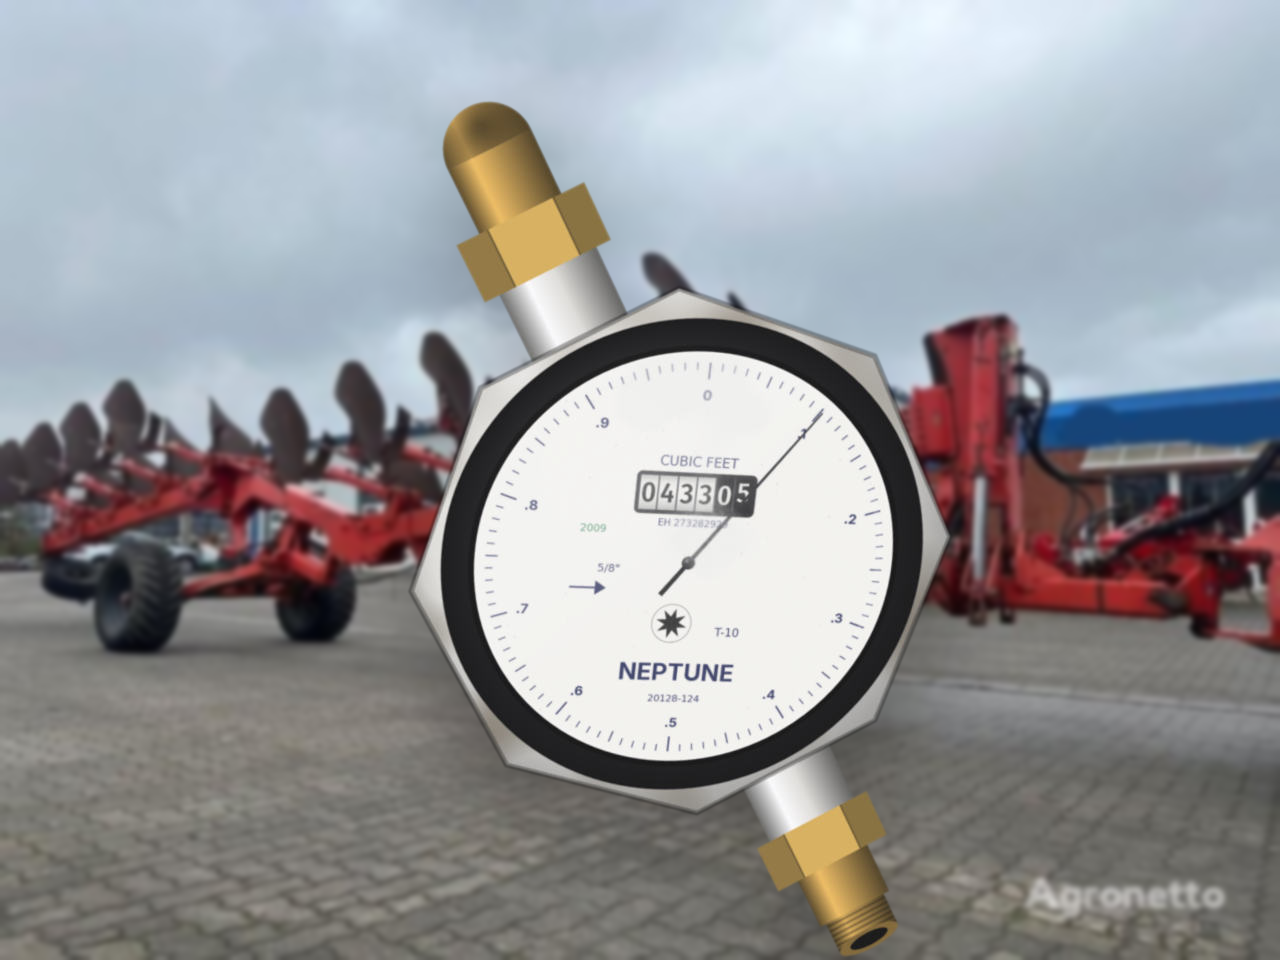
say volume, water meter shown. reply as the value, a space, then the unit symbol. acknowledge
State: 43305.10 ft³
